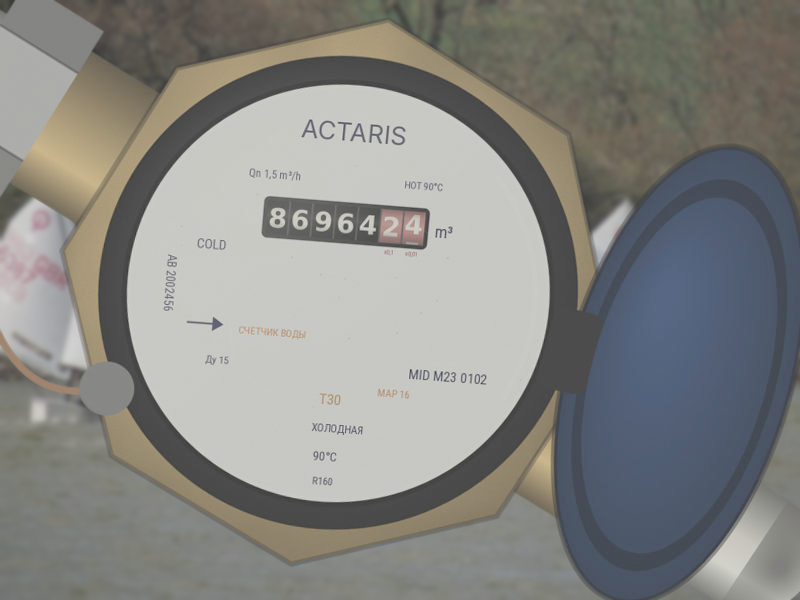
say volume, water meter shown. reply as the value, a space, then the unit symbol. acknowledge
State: 86964.24 m³
